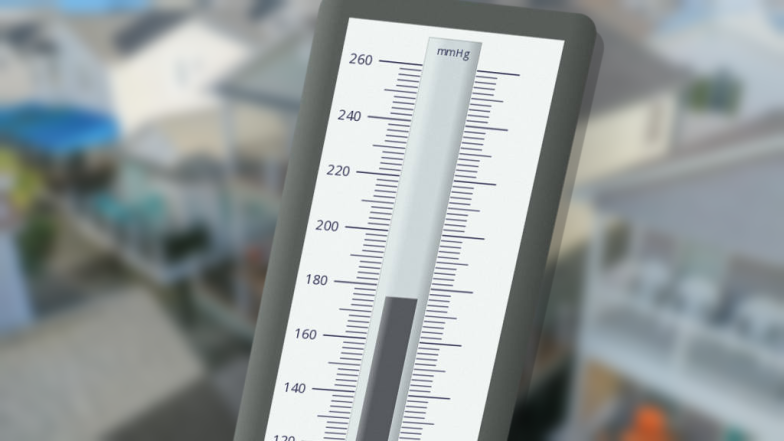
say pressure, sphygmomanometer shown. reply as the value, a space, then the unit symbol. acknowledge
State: 176 mmHg
